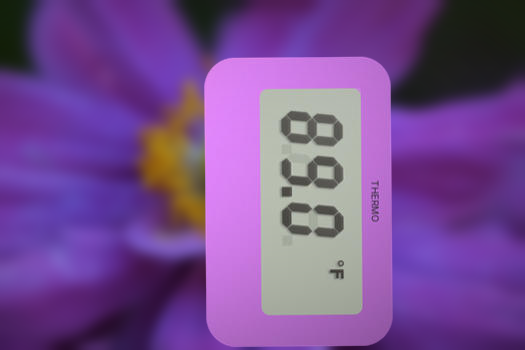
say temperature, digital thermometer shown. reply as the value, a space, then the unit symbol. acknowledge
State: 89.0 °F
